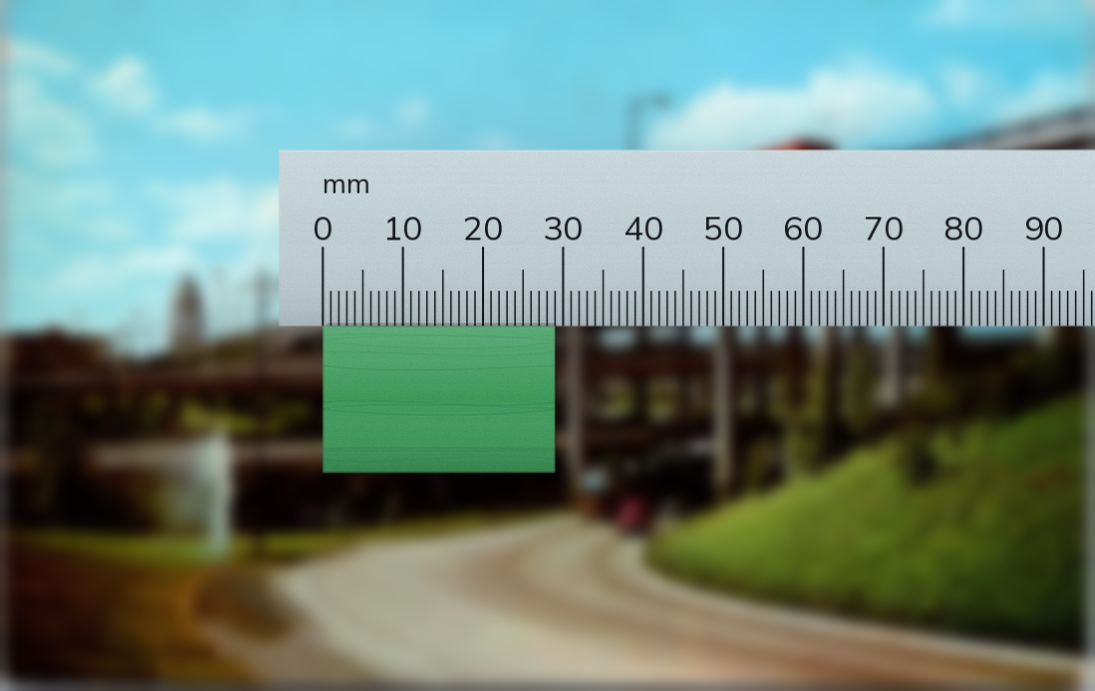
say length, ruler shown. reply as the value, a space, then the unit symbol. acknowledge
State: 29 mm
